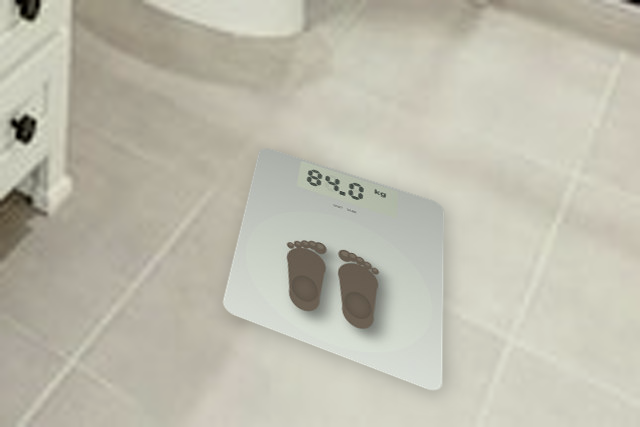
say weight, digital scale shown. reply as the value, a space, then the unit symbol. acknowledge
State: 84.0 kg
